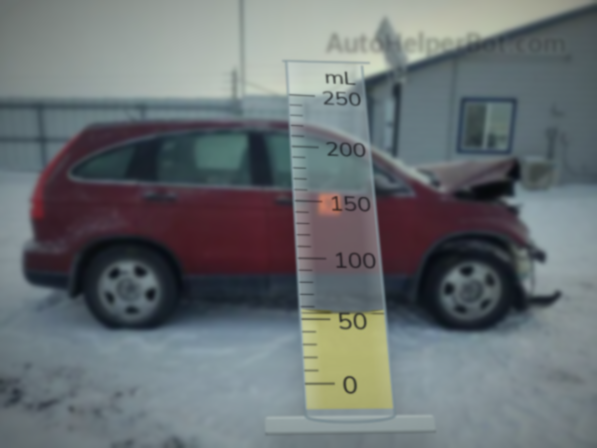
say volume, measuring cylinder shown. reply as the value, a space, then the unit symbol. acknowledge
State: 55 mL
